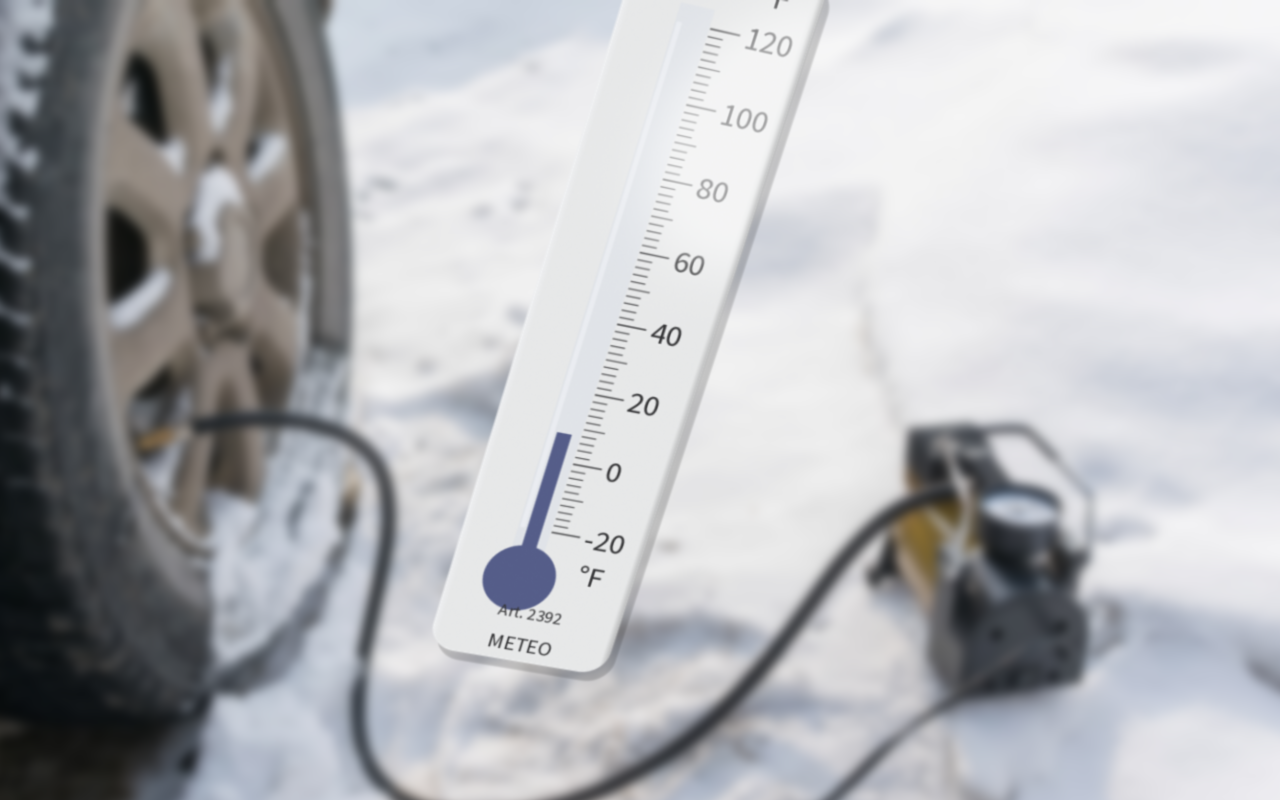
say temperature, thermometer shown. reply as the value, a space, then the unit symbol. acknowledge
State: 8 °F
